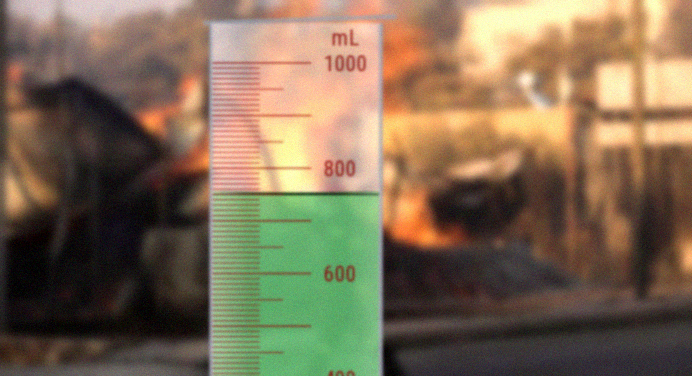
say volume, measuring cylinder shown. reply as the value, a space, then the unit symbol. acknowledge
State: 750 mL
